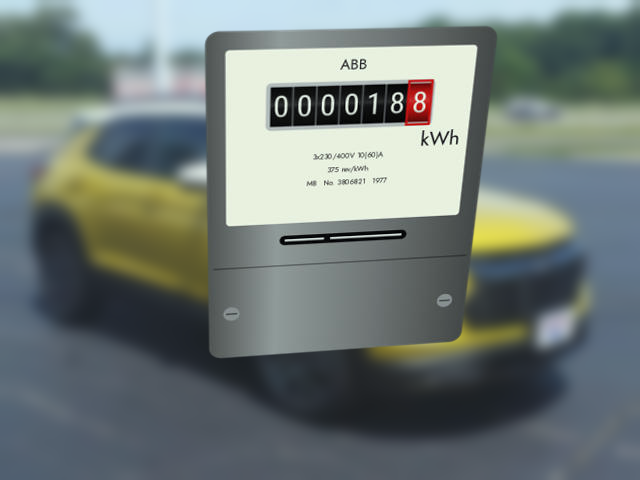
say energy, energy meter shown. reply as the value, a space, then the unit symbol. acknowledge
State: 18.8 kWh
